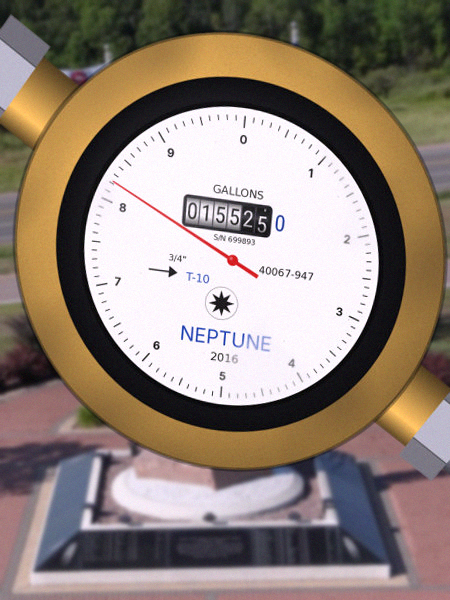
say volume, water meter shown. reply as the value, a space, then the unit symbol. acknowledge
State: 155248.2 gal
